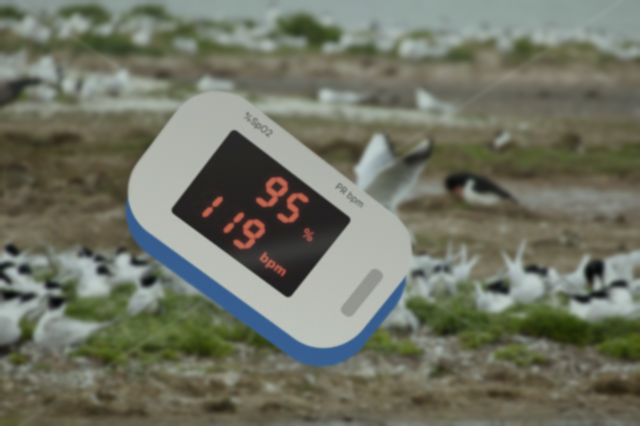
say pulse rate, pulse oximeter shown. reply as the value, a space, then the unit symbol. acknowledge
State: 119 bpm
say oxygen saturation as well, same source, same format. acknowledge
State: 95 %
